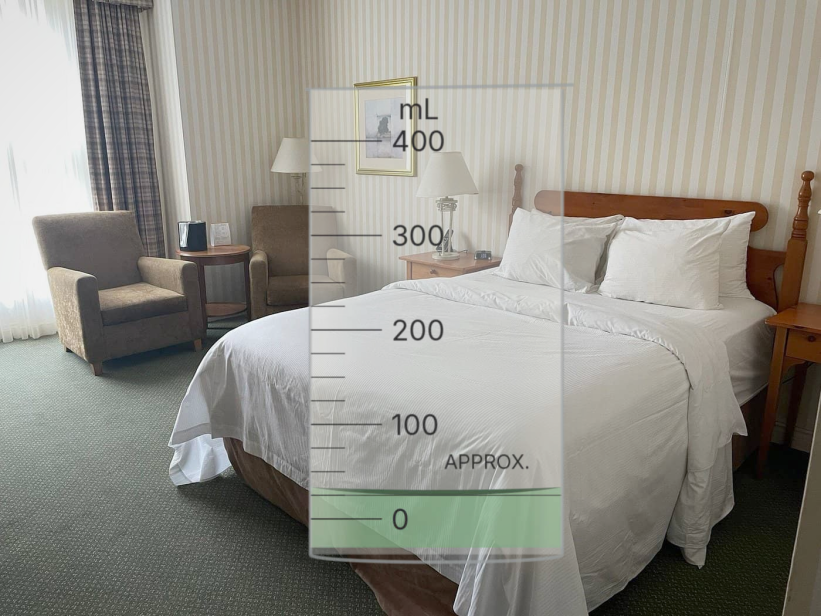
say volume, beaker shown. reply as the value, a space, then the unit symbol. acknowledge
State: 25 mL
